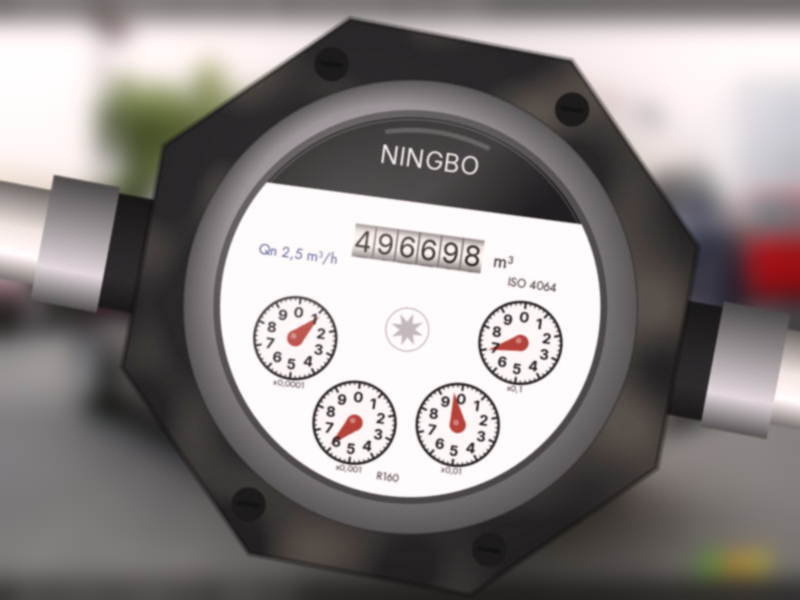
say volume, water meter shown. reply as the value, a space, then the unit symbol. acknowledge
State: 496698.6961 m³
